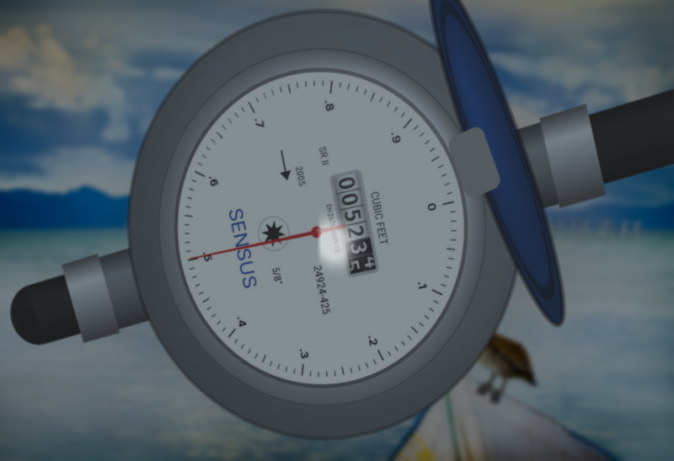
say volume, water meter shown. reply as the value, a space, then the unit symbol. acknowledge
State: 5234.50 ft³
